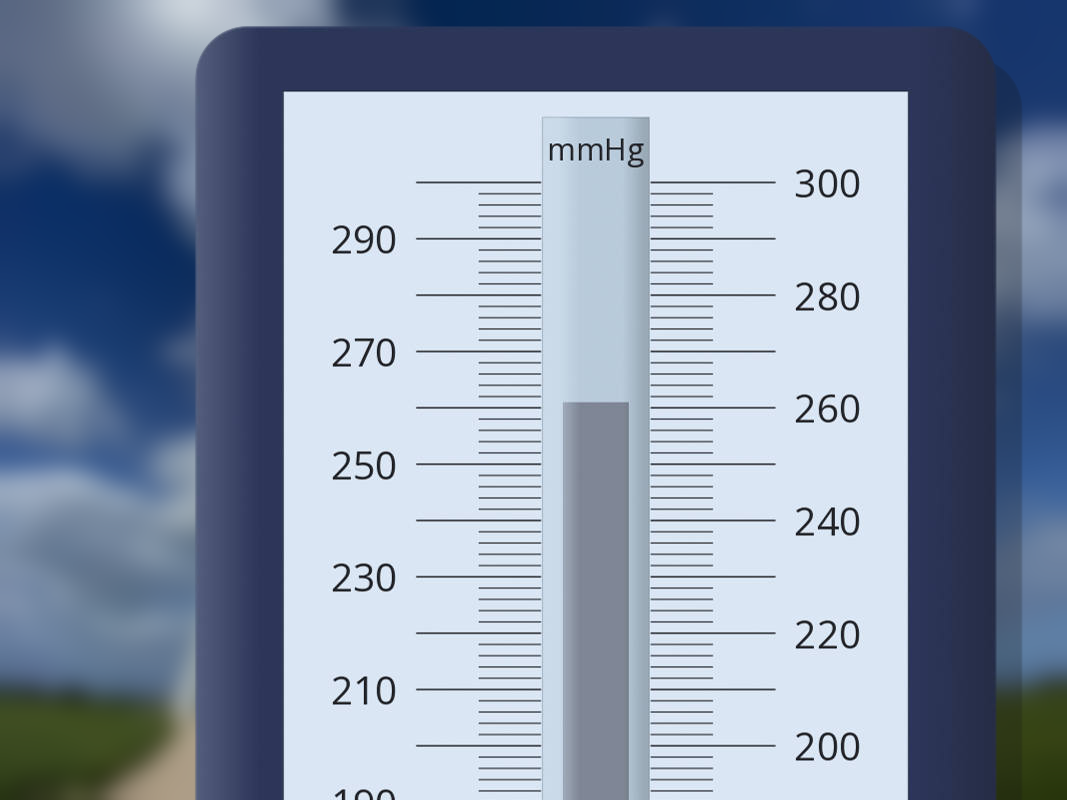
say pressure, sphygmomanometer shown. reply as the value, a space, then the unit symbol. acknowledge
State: 261 mmHg
